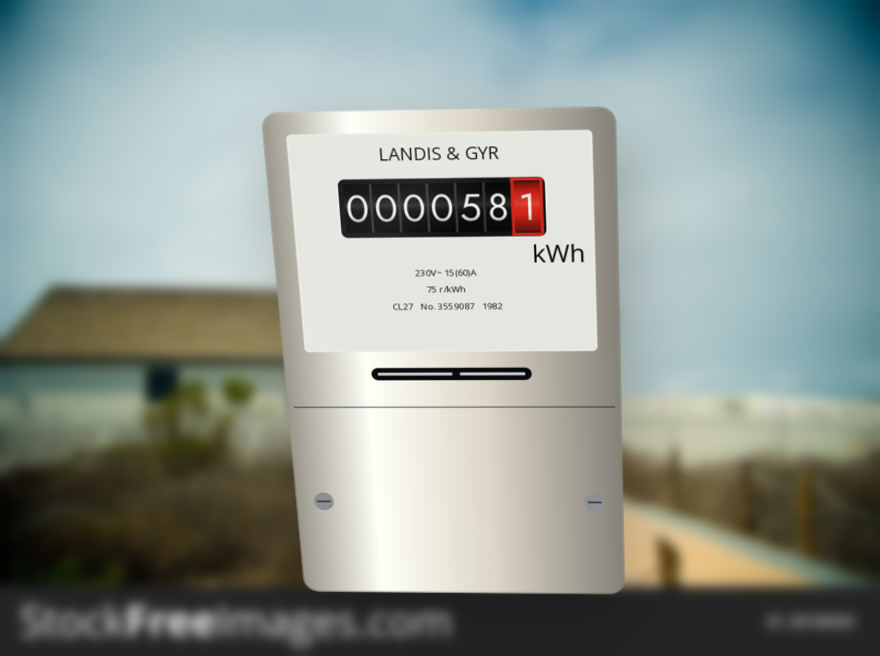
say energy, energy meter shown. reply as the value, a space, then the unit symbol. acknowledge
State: 58.1 kWh
